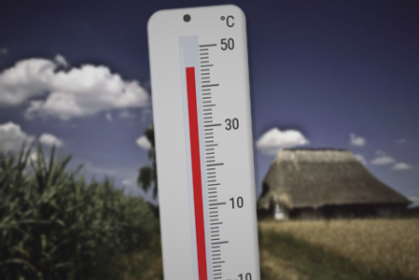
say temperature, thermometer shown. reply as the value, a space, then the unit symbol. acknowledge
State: 45 °C
